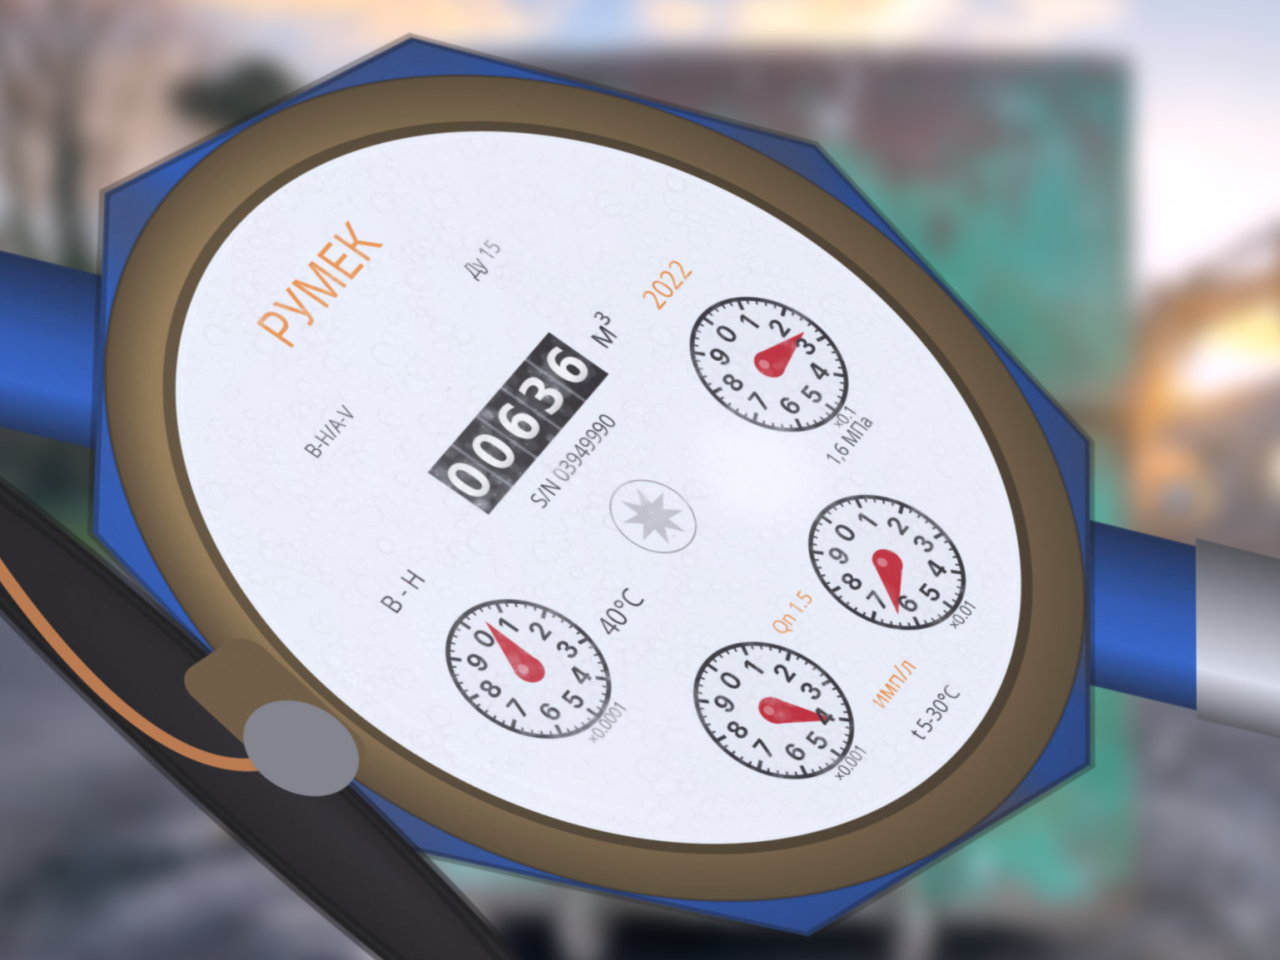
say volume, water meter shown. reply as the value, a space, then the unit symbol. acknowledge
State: 636.2640 m³
